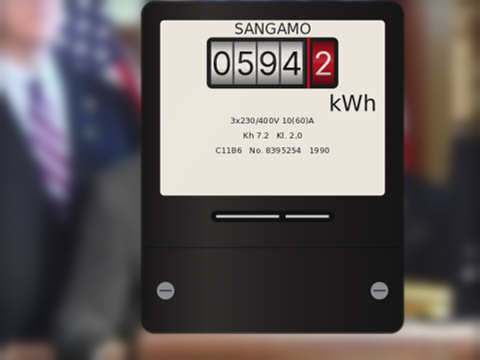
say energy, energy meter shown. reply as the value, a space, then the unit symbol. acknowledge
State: 594.2 kWh
